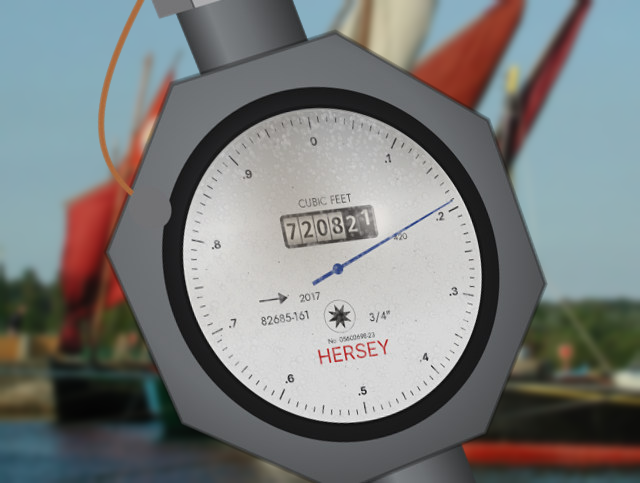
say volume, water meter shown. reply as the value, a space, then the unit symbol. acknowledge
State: 720821.19 ft³
